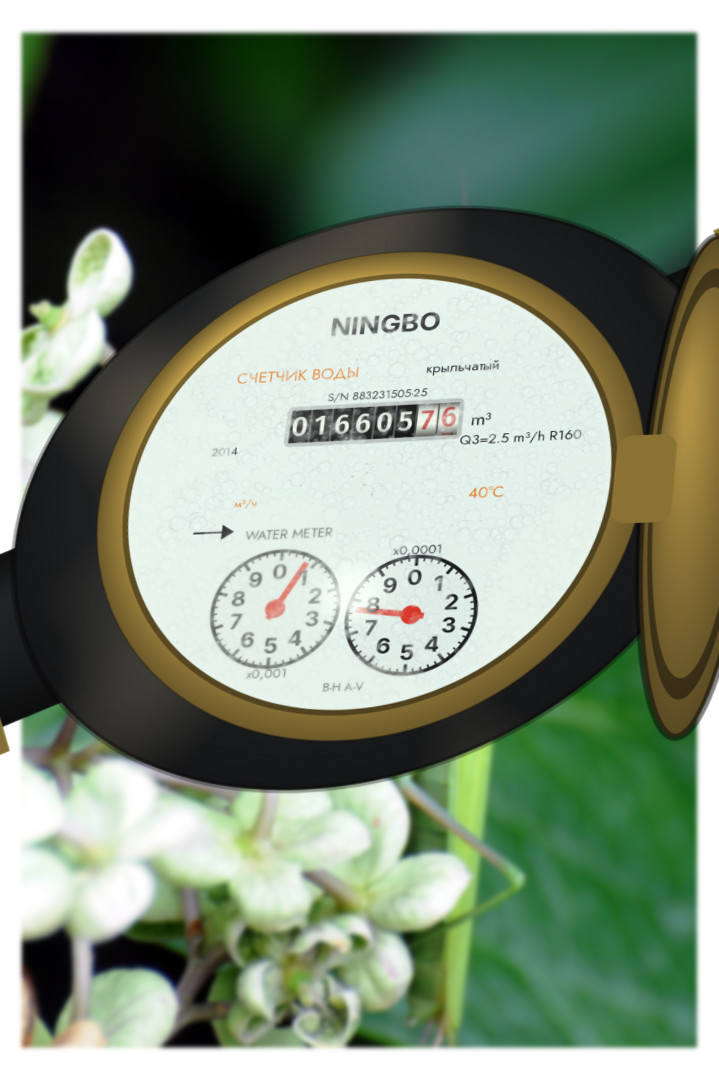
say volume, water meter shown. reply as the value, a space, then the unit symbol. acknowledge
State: 16605.7607 m³
